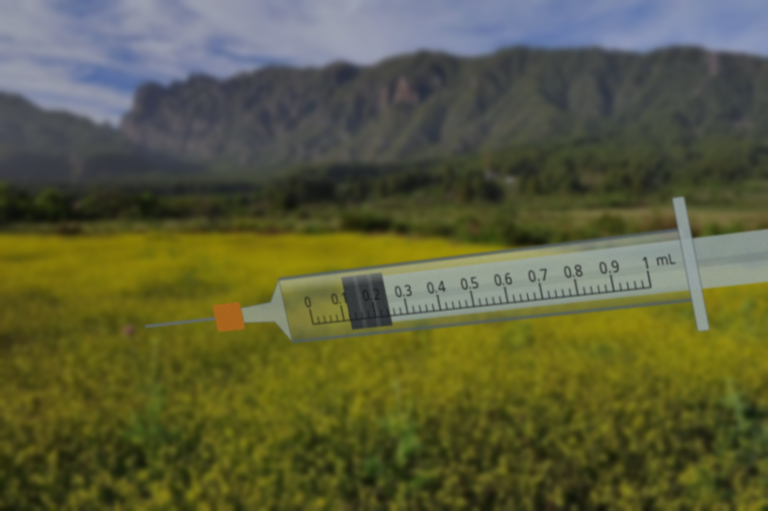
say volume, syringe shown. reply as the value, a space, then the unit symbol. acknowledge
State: 0.12 mL
